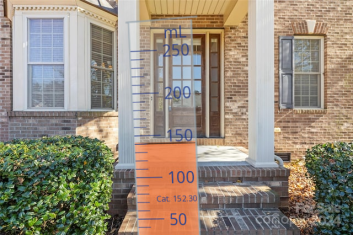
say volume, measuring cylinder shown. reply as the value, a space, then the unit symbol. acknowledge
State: 140 mL
